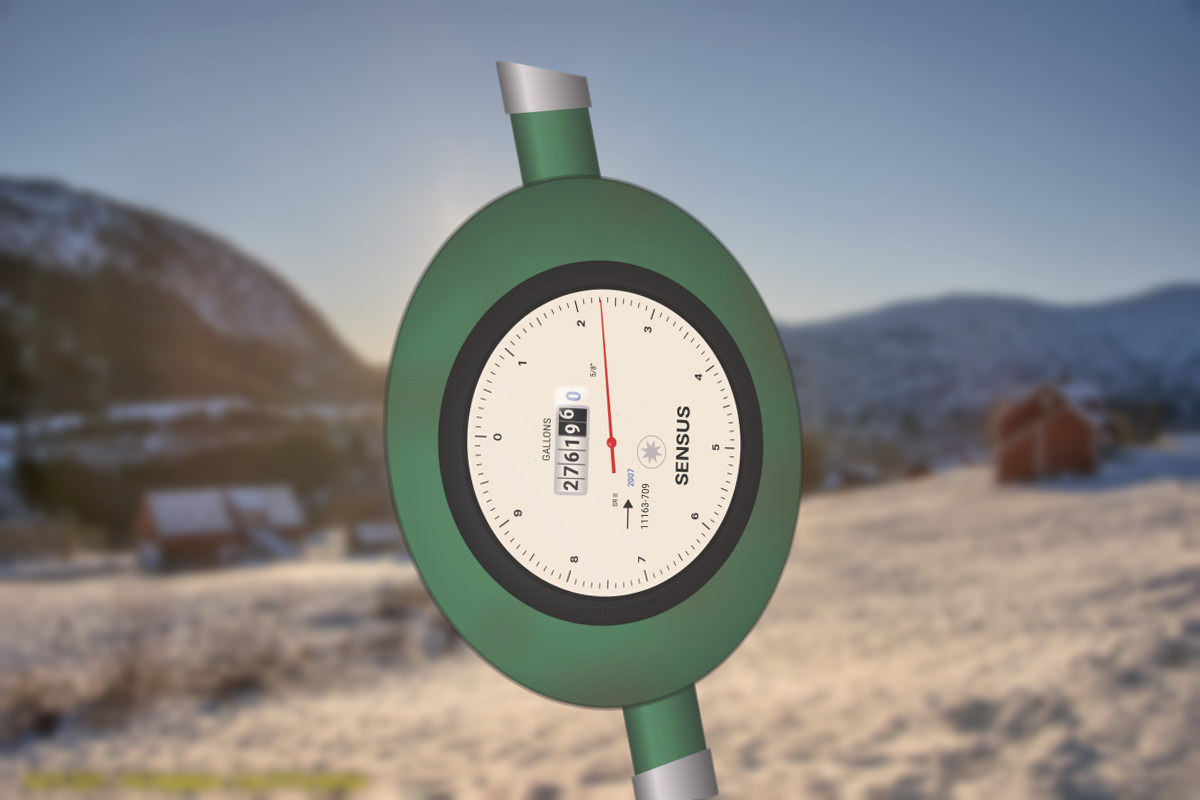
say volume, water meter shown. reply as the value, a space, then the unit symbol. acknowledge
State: 2761962.3 gal
